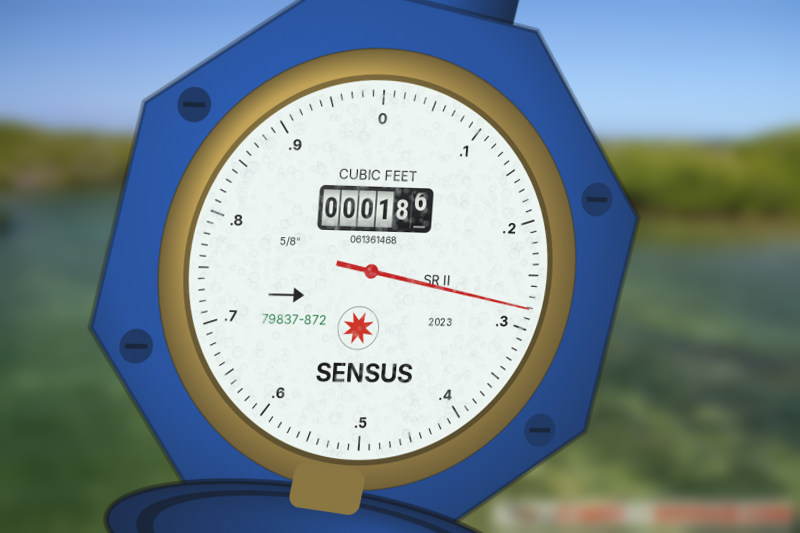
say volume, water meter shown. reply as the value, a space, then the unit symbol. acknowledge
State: 186.28 ft³
